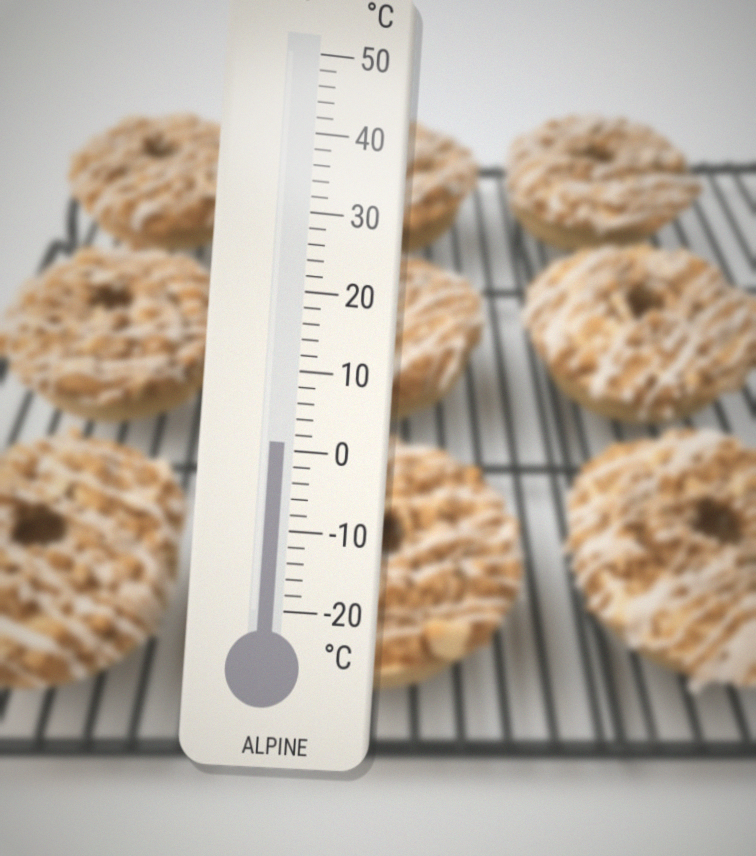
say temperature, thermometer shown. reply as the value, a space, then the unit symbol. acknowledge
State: 1 °C
